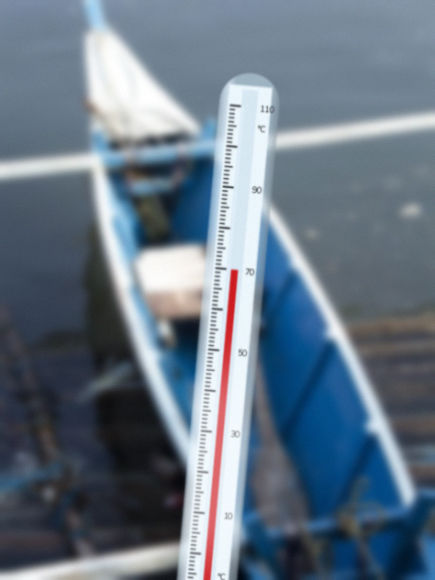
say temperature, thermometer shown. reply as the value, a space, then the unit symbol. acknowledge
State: 70 °C
